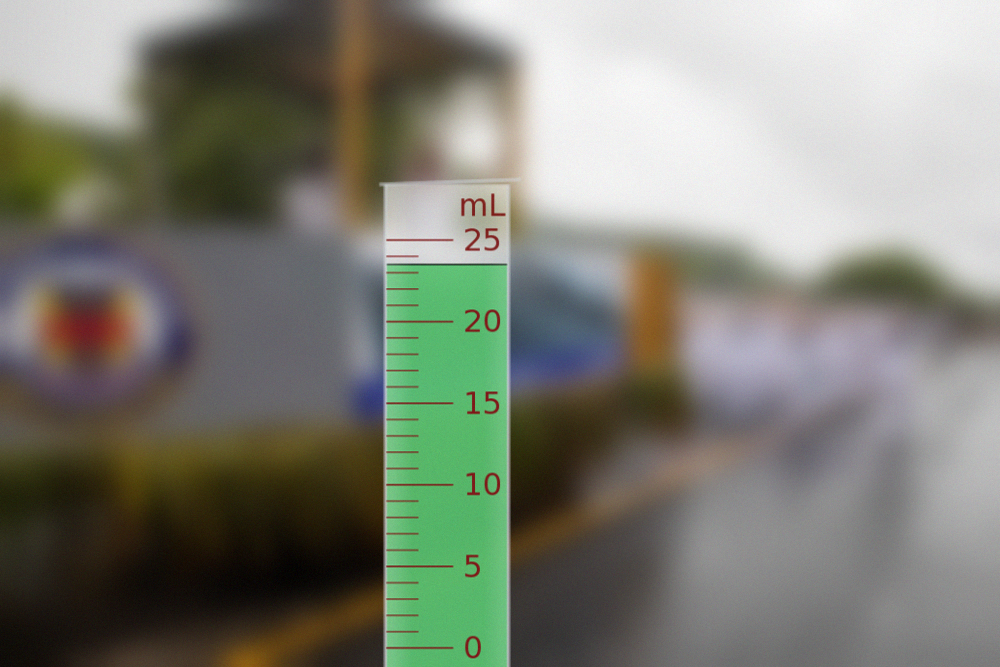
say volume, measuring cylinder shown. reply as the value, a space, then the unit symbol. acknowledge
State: 23.5 mL
